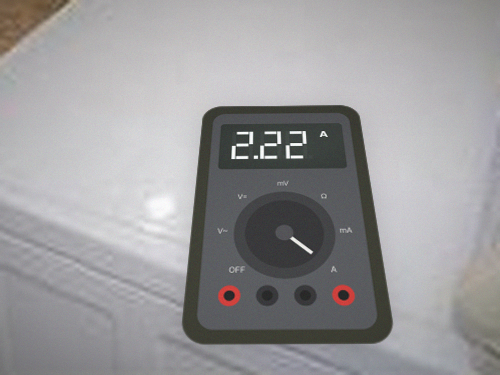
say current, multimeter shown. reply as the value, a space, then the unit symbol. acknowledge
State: 2.22 A
